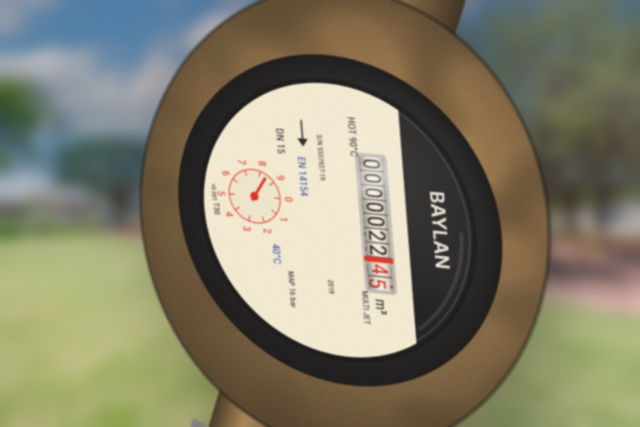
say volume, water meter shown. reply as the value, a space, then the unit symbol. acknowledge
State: 22.448 m³
